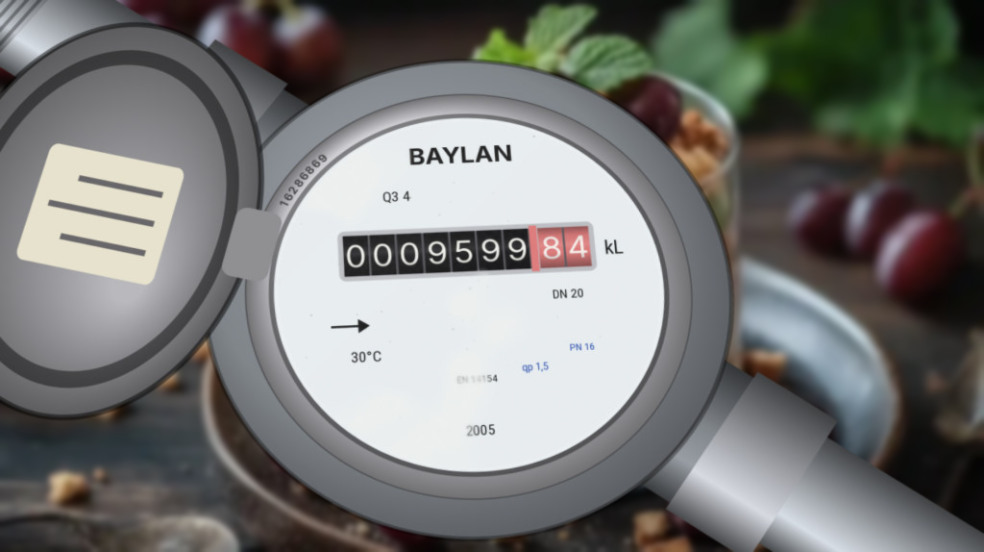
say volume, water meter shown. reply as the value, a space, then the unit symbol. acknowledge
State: 9599.84 kL
